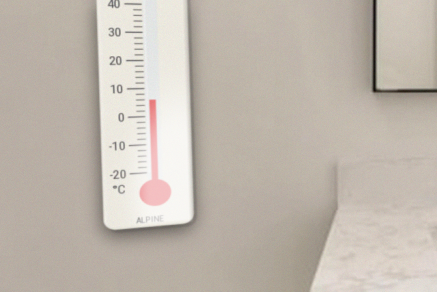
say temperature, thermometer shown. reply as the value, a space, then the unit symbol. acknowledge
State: 6 °C
